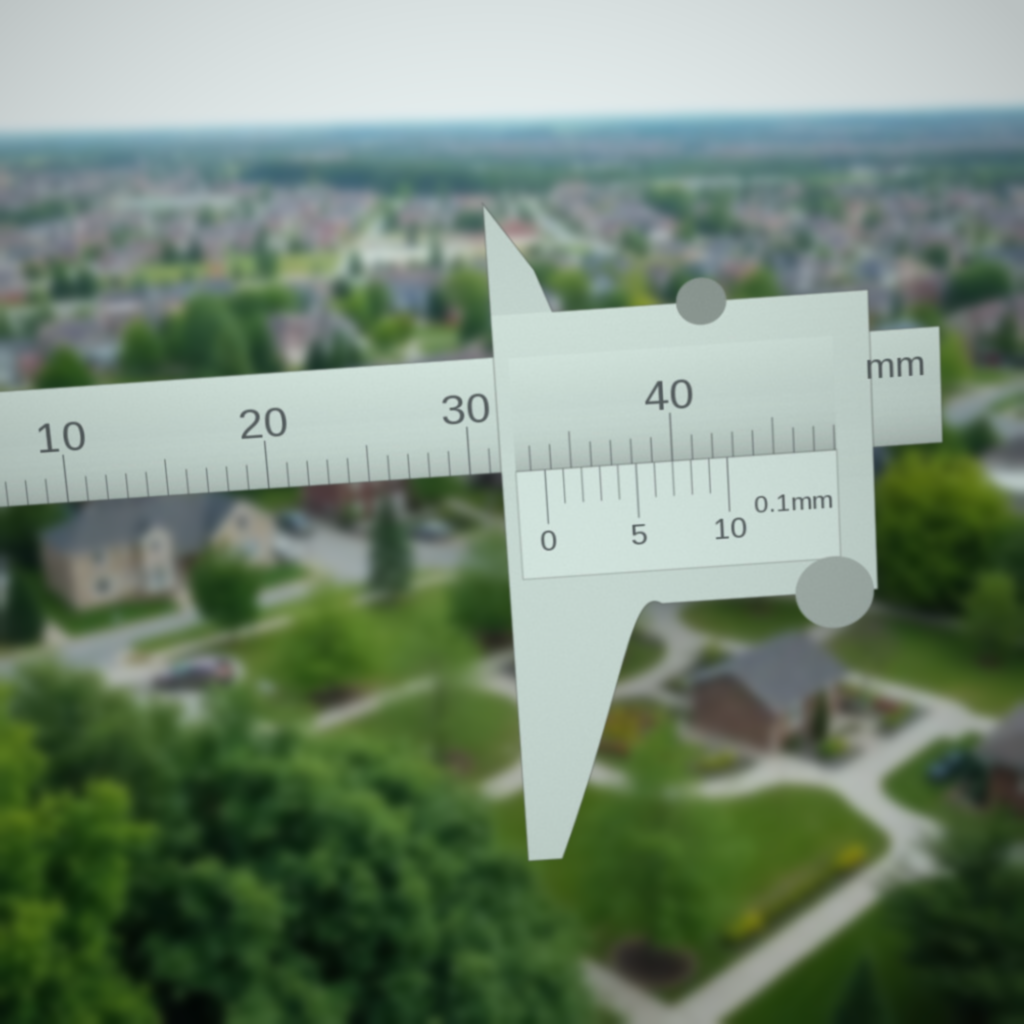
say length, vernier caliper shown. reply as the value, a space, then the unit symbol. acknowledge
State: 33.7 mm
